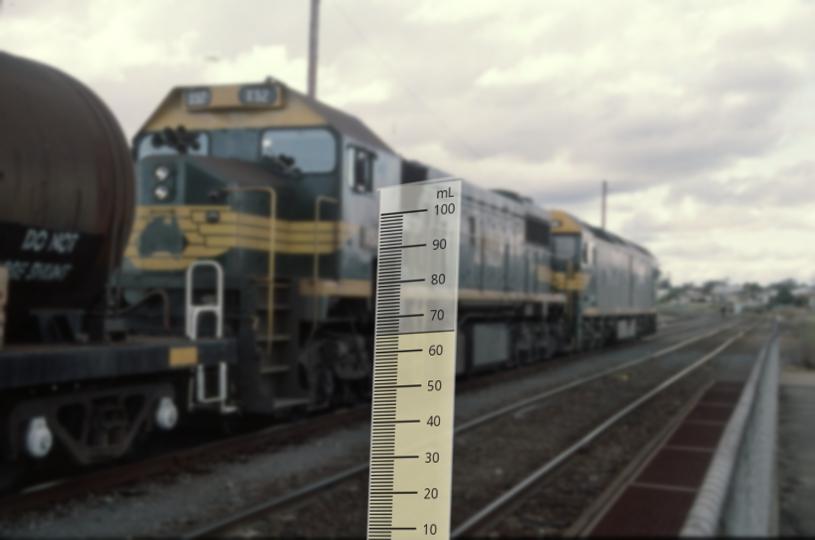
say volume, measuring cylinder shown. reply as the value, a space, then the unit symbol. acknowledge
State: 65 mL
